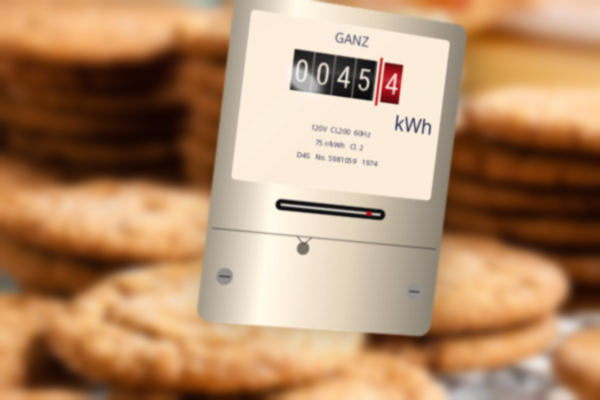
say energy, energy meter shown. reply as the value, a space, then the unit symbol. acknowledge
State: 45.4 kWh
